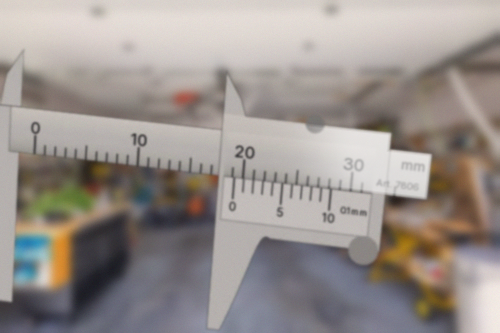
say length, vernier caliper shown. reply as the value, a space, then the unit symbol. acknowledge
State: 19.2 mm
